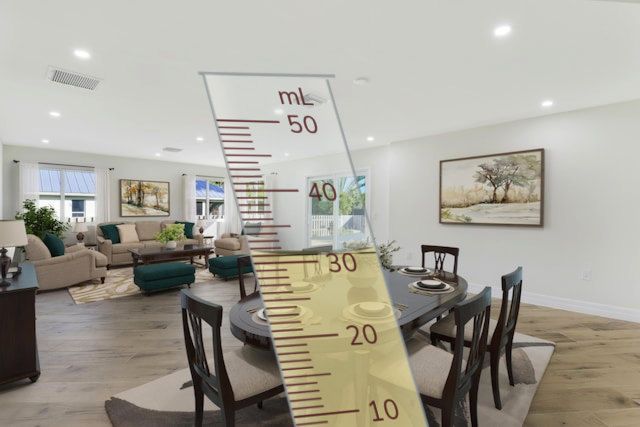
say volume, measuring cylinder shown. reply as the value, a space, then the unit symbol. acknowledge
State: 31 mL
